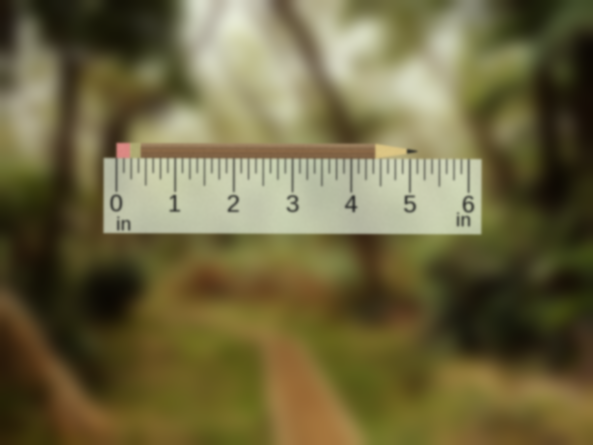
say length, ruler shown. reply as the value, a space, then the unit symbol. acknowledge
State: 5.125 in
